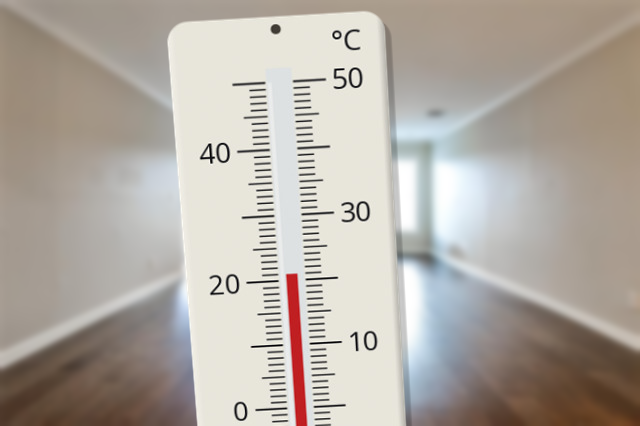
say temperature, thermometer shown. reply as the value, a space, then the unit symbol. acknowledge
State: 21 °C
